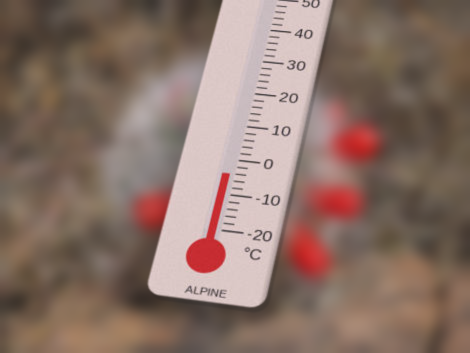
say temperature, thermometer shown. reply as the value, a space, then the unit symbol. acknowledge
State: -4 °C
